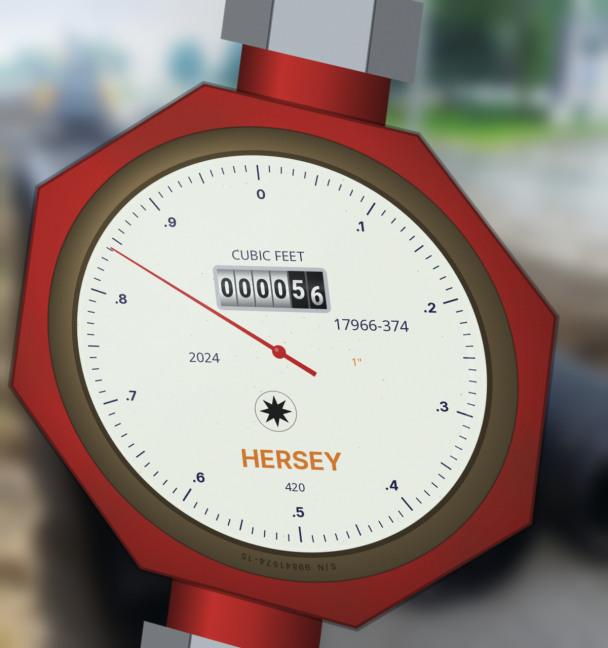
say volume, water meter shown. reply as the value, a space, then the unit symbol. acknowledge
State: 55.84 ft³
